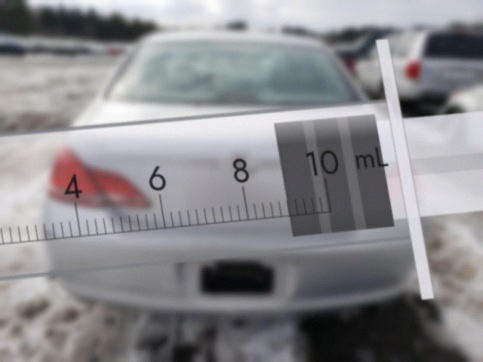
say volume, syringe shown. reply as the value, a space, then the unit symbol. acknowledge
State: 9 mL
